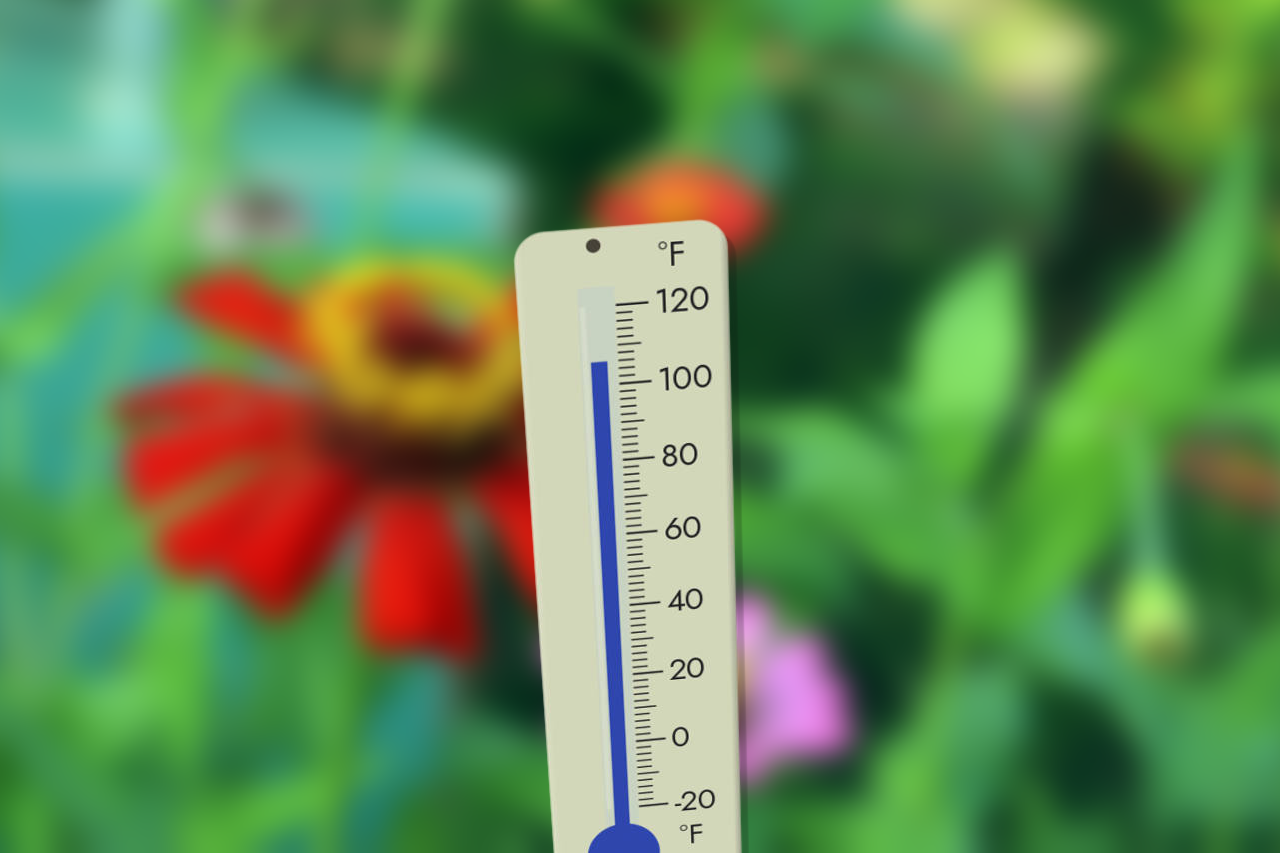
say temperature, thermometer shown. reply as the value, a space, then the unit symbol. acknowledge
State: 106 °F
